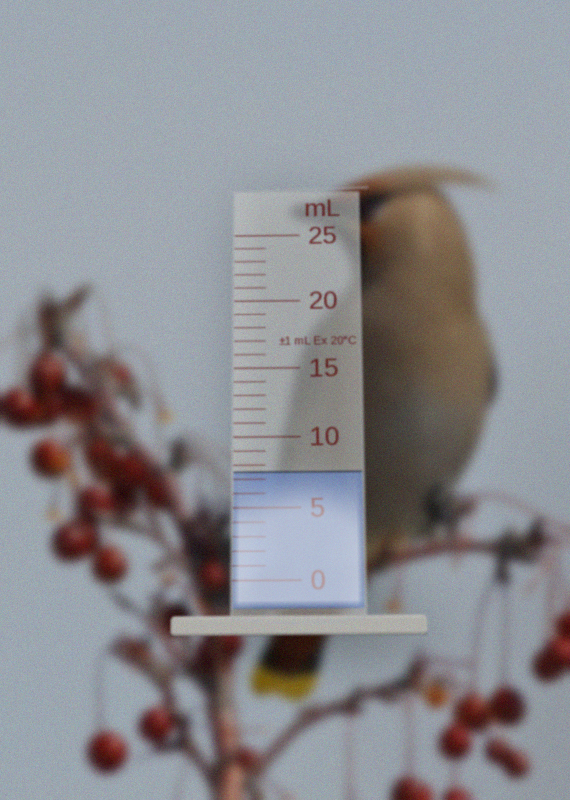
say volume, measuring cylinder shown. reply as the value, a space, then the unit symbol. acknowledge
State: 7.5 mL
